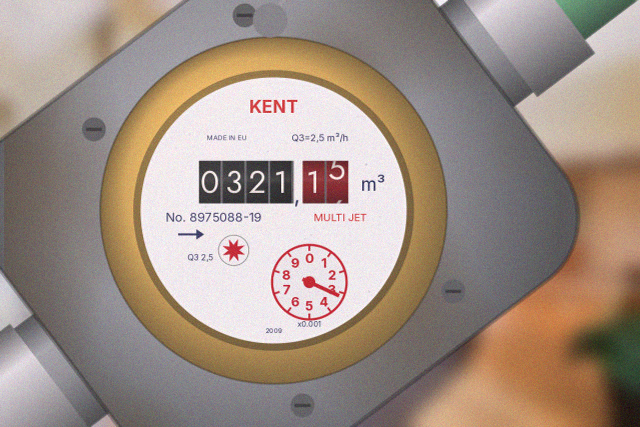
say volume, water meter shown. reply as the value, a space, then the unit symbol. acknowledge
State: 321.153 m³
